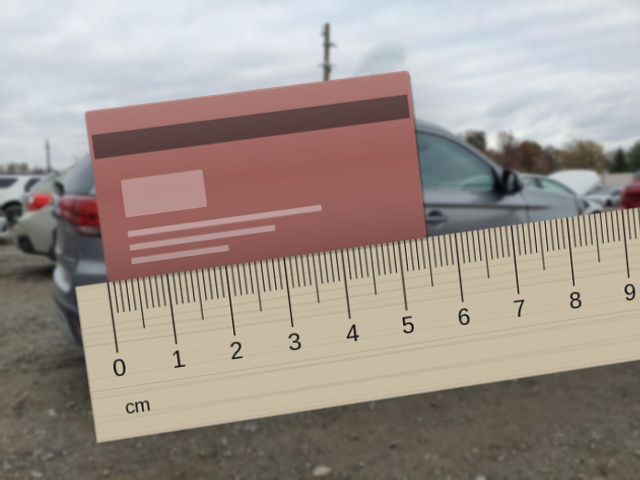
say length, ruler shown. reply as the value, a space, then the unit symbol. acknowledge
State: 5.5 cm
